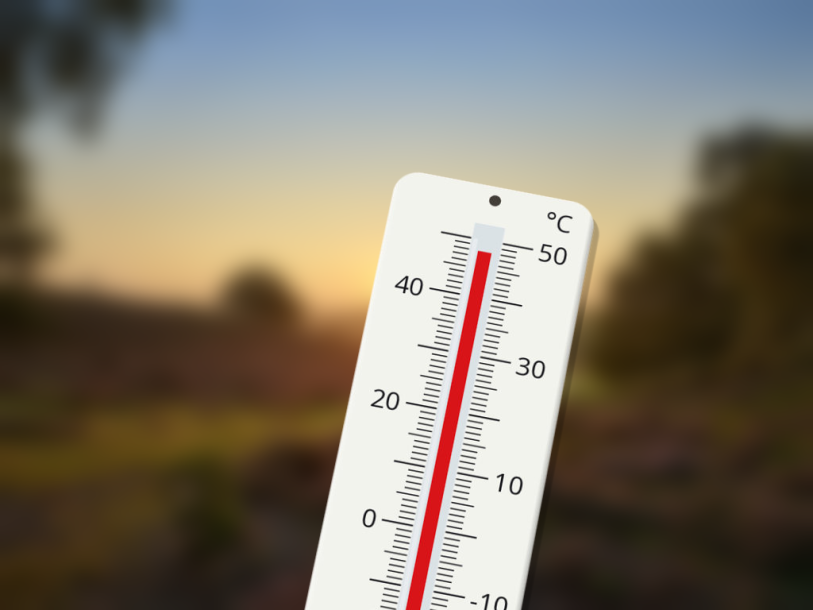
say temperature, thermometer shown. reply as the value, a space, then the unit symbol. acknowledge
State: 48 °C
